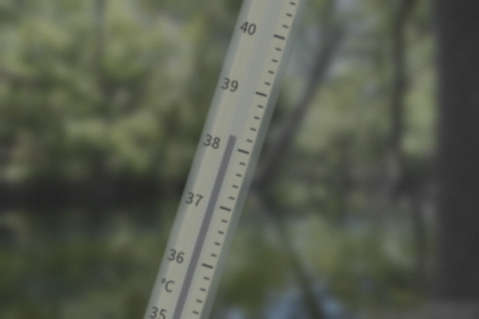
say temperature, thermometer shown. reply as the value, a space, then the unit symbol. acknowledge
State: 38.2 °C
